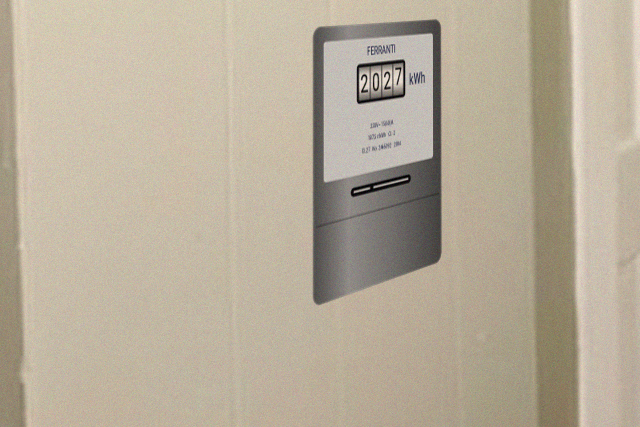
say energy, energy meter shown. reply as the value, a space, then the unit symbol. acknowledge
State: 2027 kWh
